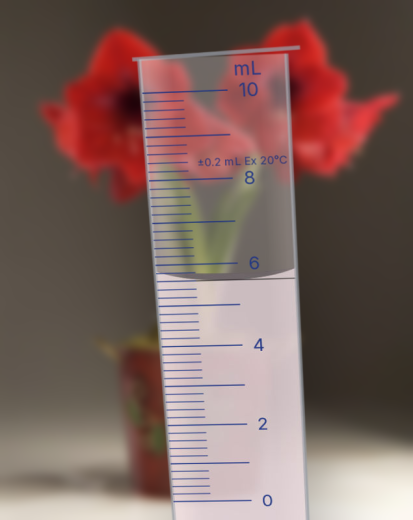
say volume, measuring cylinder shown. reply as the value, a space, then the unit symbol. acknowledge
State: 5.6 mL
